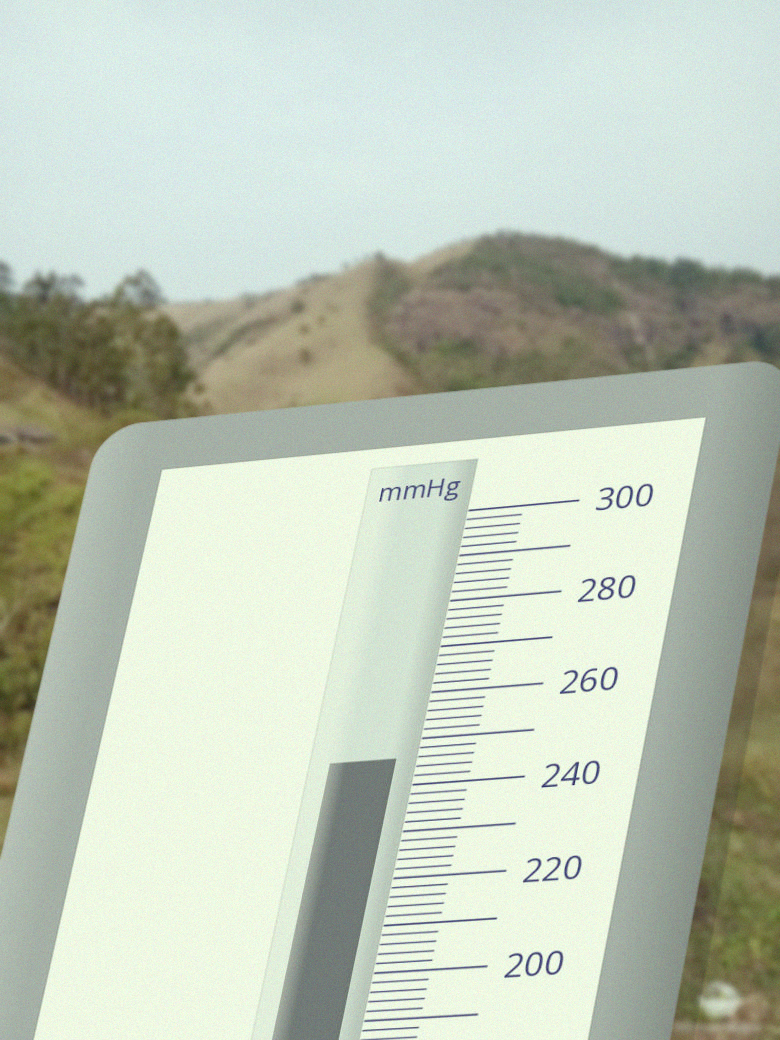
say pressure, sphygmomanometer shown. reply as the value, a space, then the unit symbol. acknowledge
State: 246 mmHg
